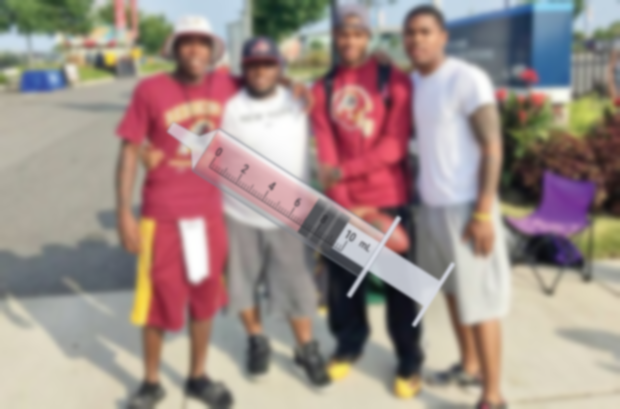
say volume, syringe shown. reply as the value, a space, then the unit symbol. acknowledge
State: 7 mL
